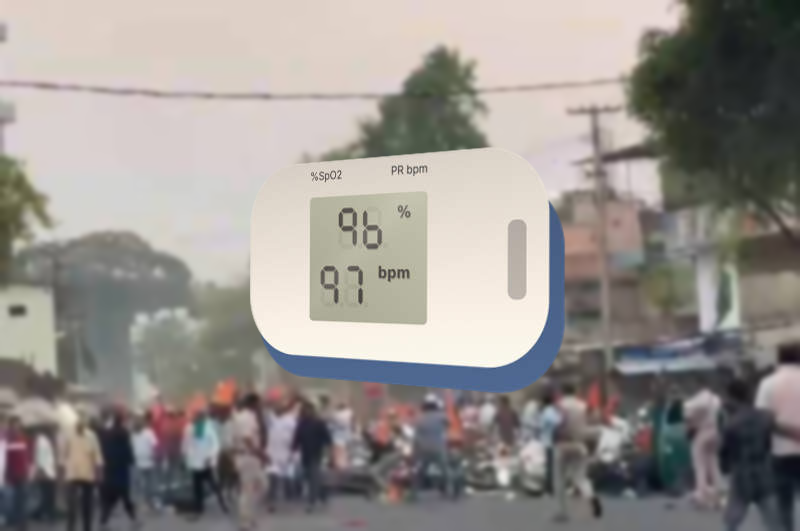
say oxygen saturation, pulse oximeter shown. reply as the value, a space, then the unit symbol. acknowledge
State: 96 %
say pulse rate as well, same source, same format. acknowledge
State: 97 bpm
